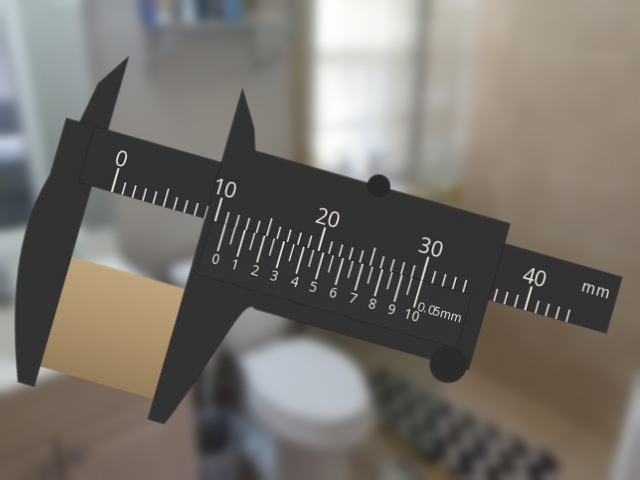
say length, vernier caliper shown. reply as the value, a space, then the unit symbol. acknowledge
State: 11.0 mm
